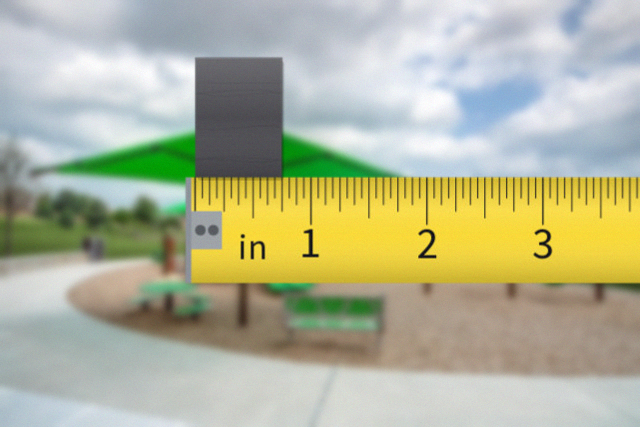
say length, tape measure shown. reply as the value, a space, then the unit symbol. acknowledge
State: 0.75 in
